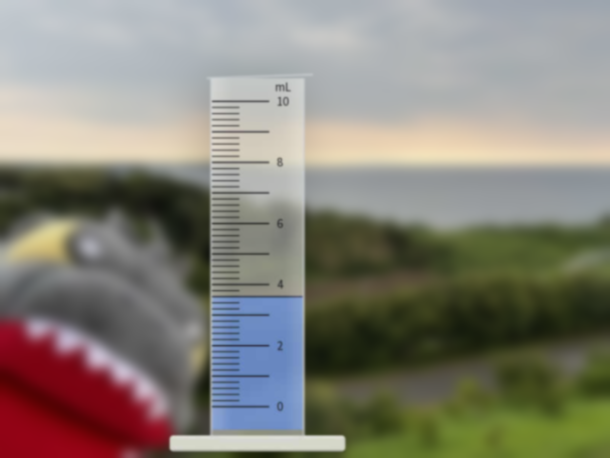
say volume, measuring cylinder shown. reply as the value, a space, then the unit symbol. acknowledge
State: 3.6 mL
